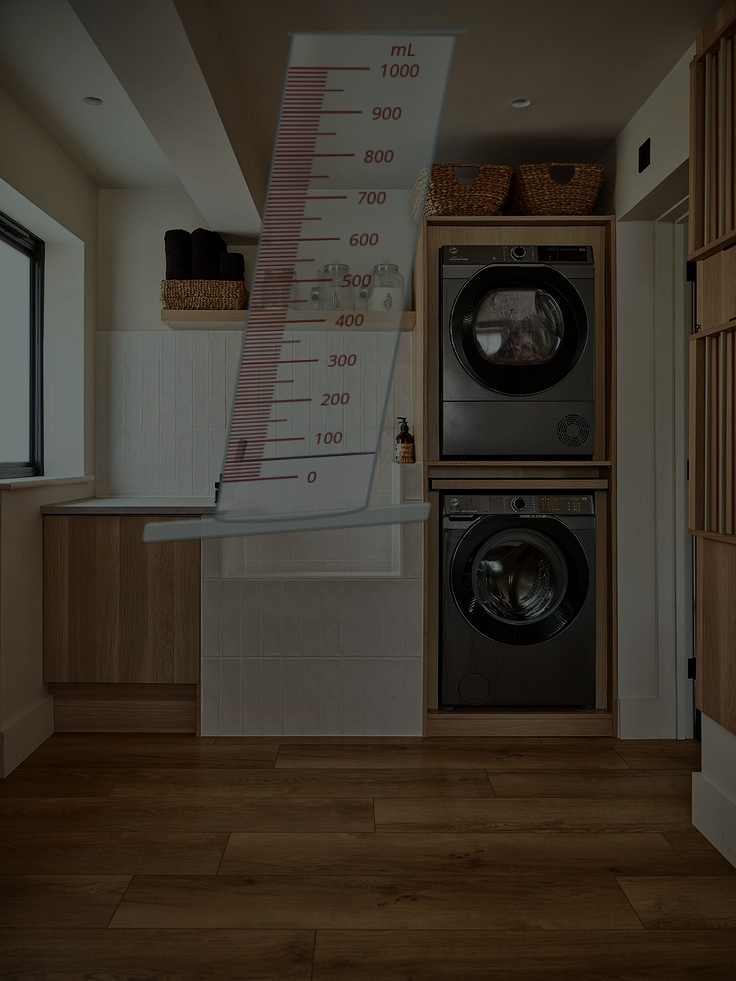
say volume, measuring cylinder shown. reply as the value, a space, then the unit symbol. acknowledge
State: 50 mL
